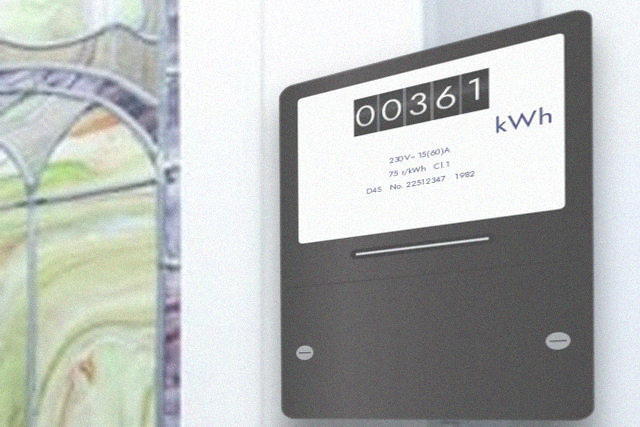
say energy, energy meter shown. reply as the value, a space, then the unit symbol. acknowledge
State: 361 kWh
